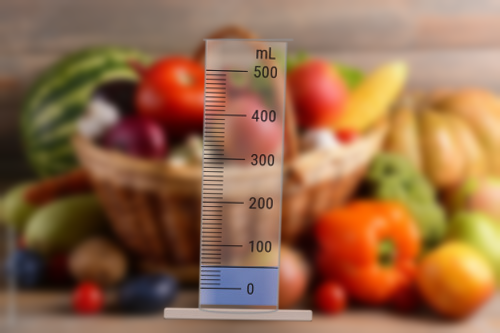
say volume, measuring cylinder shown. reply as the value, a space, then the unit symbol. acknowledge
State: 50 mL
